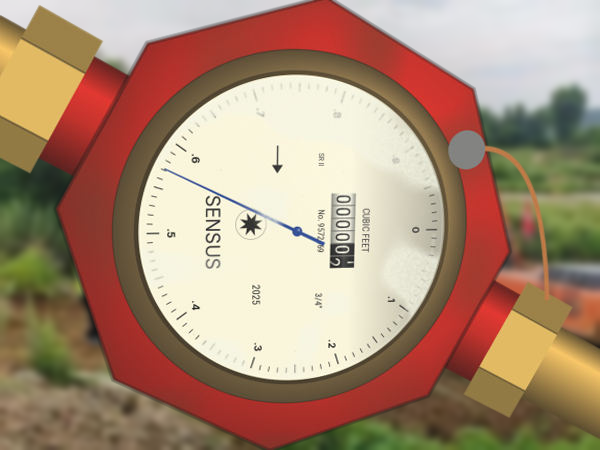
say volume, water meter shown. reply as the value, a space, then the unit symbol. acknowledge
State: 1.57 ft³
